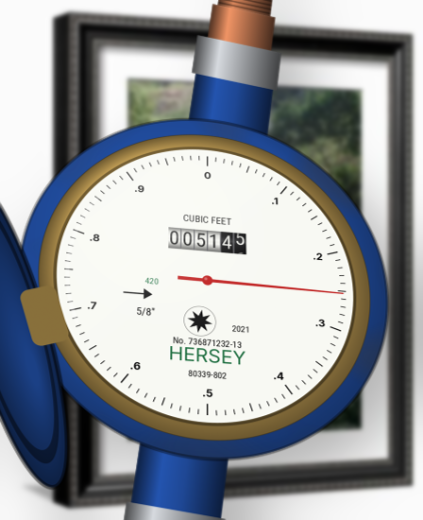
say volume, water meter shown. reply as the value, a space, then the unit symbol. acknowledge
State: 5145.25 ft³
